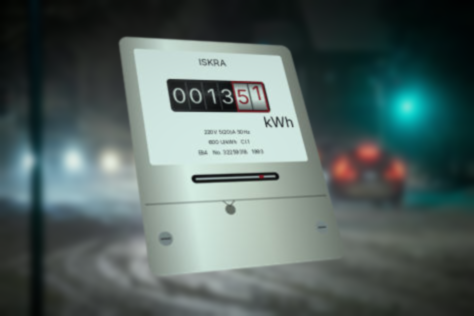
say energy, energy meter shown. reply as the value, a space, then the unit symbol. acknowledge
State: 13.51 kWh
